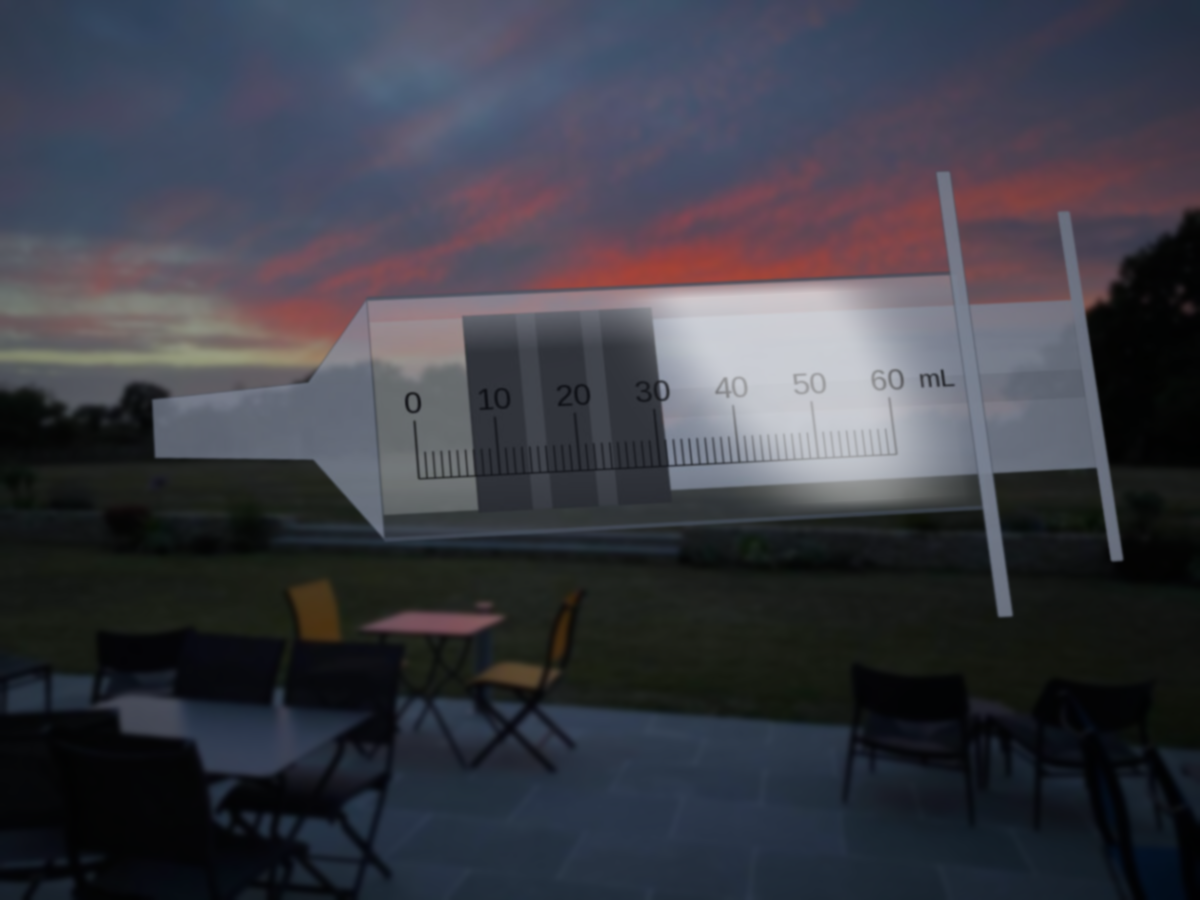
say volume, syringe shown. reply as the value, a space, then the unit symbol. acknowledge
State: 7 mL
